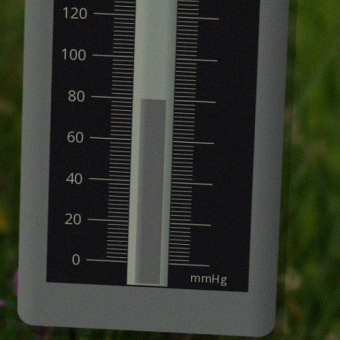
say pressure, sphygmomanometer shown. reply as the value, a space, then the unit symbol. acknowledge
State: 80 mmHg
